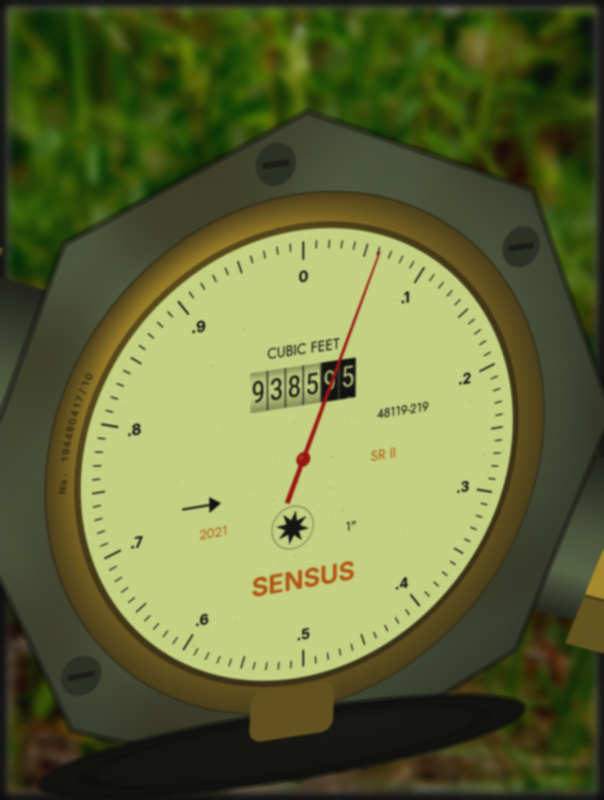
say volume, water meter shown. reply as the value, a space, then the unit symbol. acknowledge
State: 938595.06 ft³
